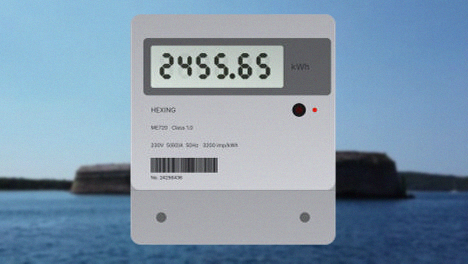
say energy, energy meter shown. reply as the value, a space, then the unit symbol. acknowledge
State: 2455.65 kWh
